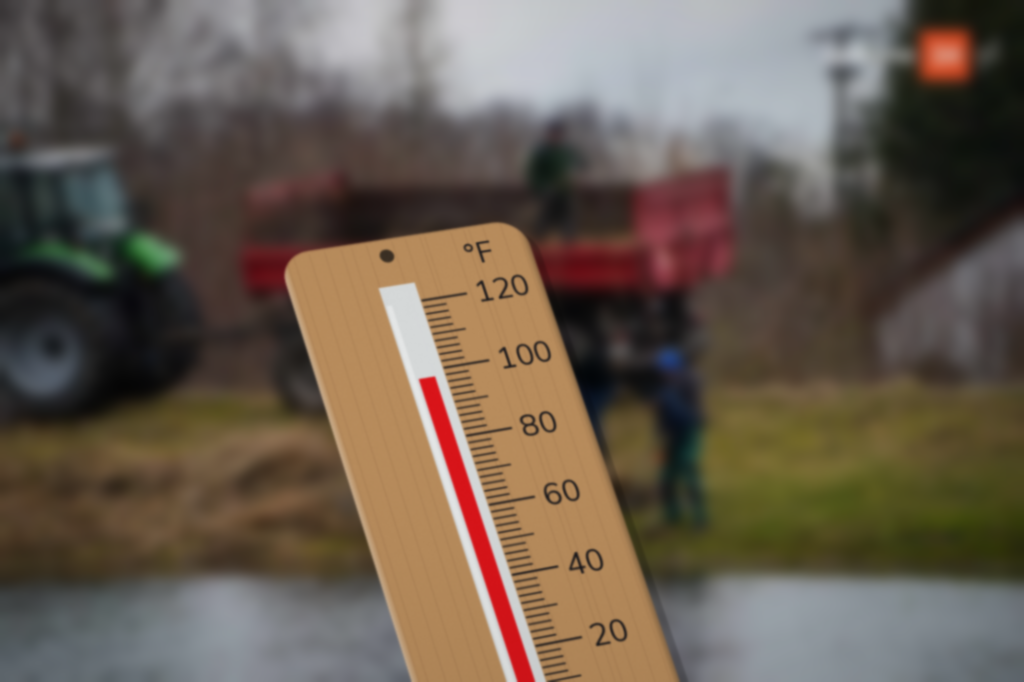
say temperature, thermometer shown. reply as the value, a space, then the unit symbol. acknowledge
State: 98 °F
